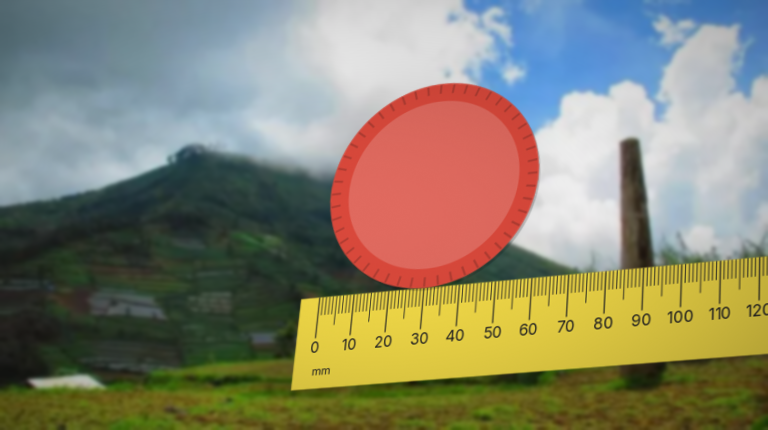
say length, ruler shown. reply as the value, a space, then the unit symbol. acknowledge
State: 60 mm
